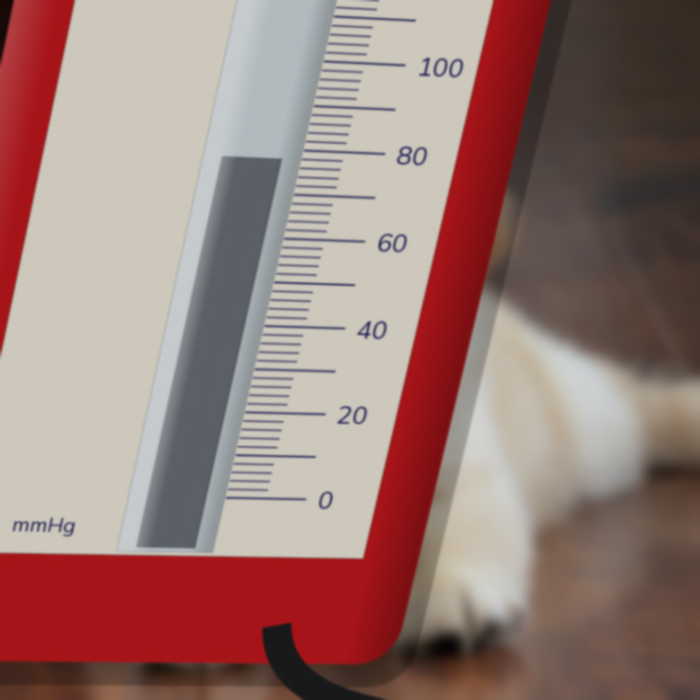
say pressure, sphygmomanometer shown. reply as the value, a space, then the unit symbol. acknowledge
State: 78 mmHg
